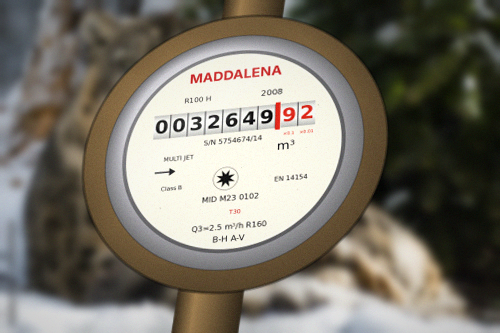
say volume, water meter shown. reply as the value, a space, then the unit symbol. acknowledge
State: 32649.92 m³
